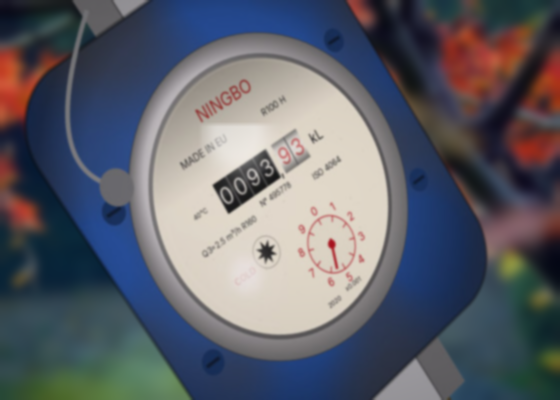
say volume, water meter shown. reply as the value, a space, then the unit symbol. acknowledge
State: 93.935 kL
